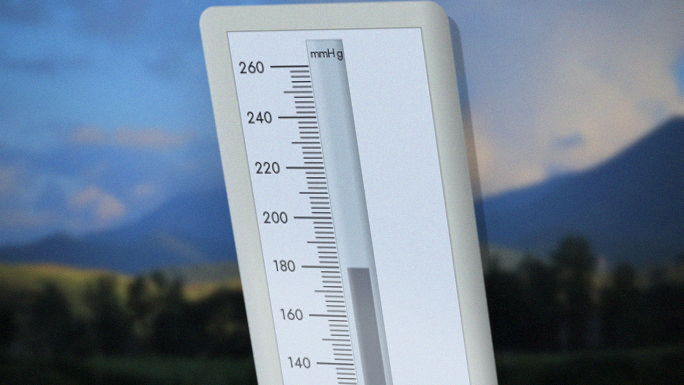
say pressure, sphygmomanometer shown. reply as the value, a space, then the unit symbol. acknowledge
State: 180 mmHg
